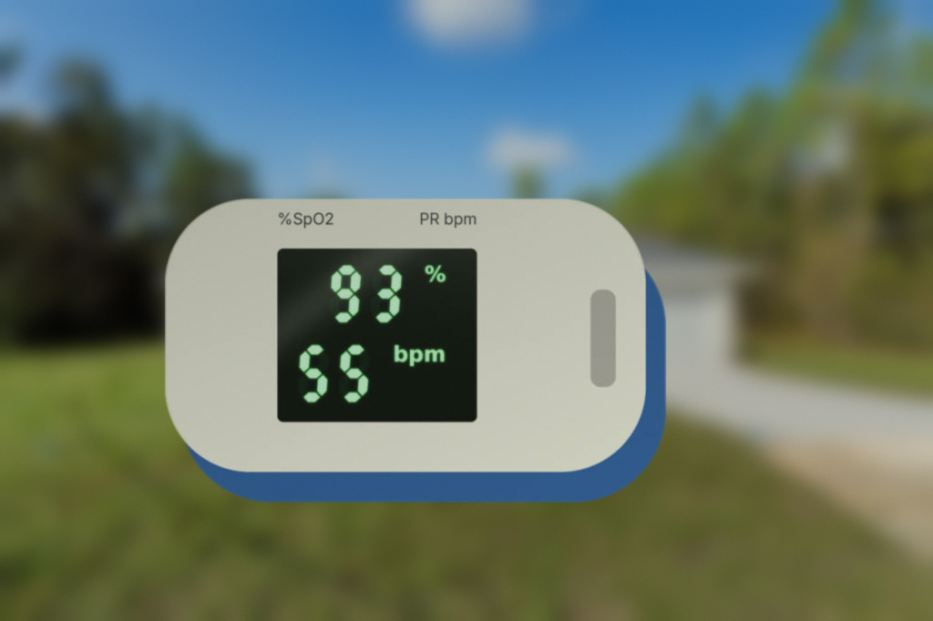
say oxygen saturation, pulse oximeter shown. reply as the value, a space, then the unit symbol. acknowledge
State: 93 %
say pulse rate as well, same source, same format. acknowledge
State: 55 bpm
